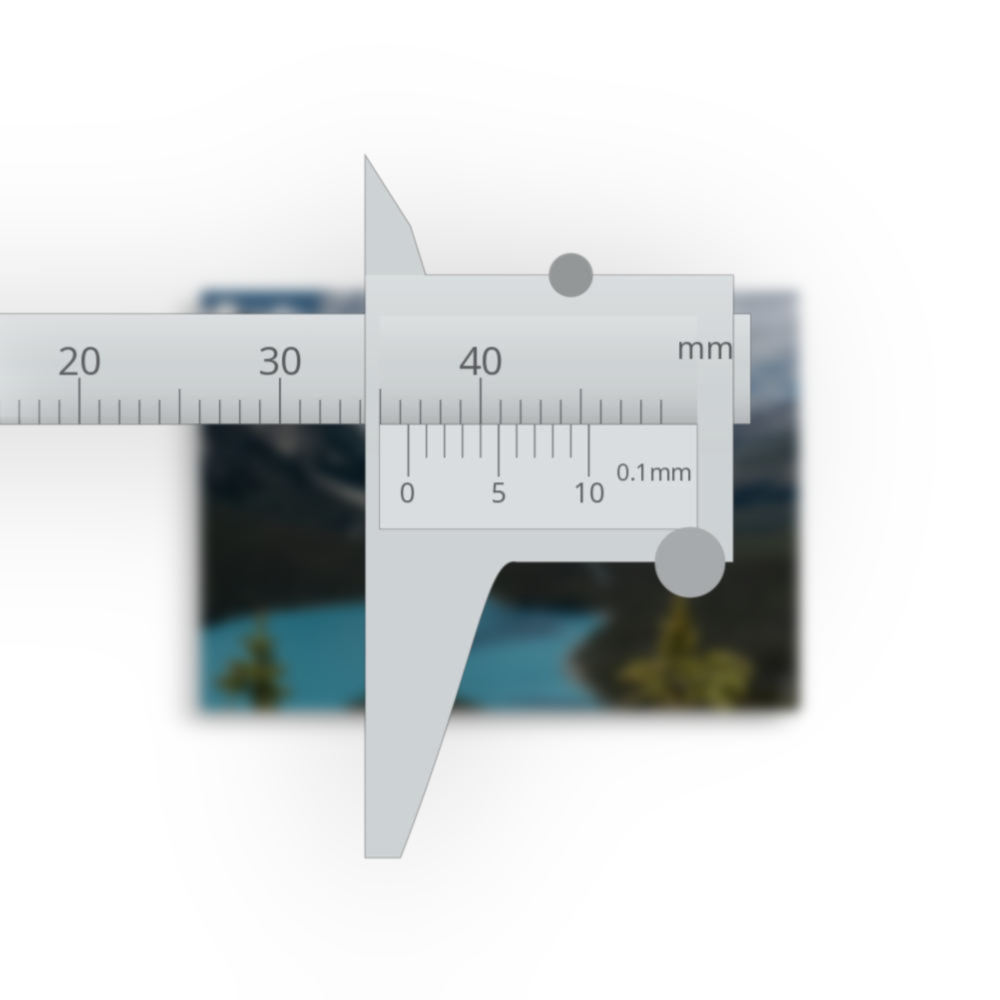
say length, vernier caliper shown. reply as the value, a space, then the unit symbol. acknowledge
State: 36.4 mm
